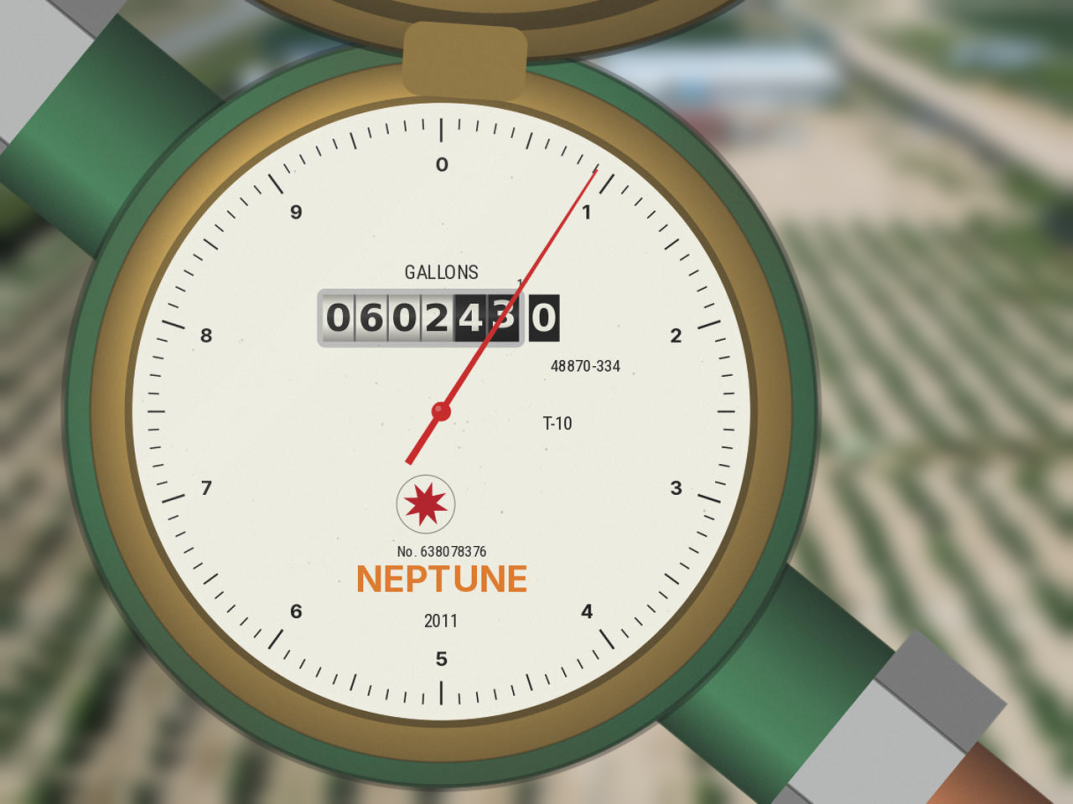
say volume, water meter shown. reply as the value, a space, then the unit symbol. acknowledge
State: 602430.9 gal
